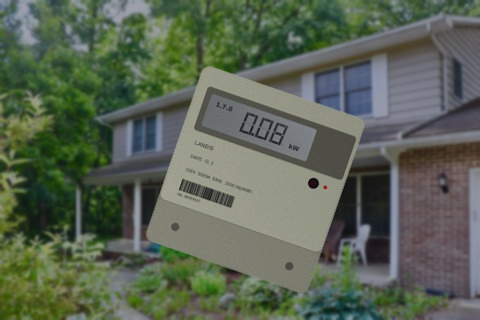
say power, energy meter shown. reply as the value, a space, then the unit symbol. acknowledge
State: 0.08 kW
